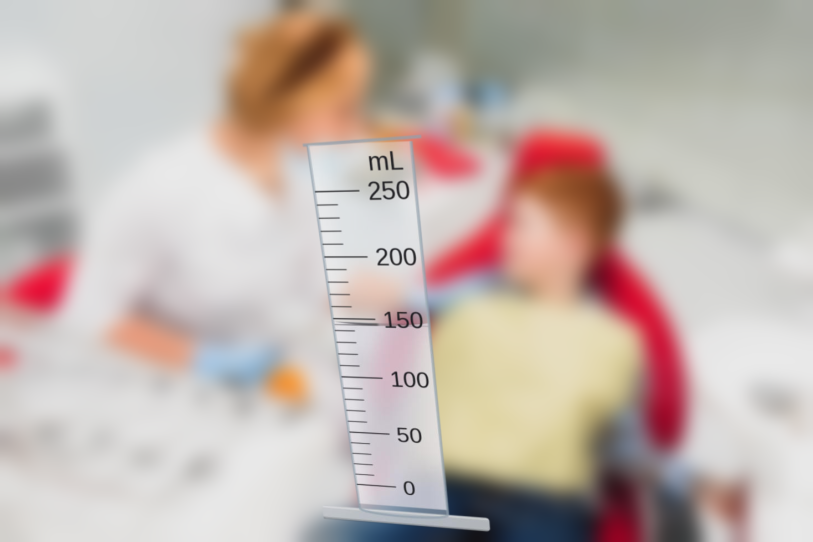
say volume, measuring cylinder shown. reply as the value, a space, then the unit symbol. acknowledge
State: 145 mL
